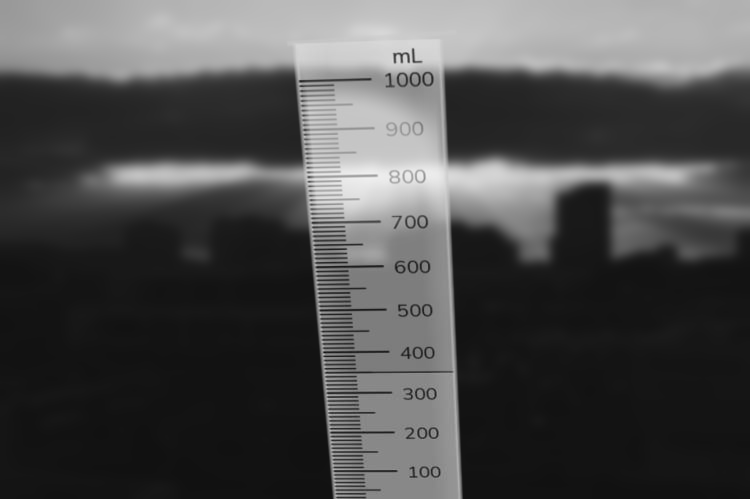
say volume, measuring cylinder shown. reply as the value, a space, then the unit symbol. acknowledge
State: 350 mL
